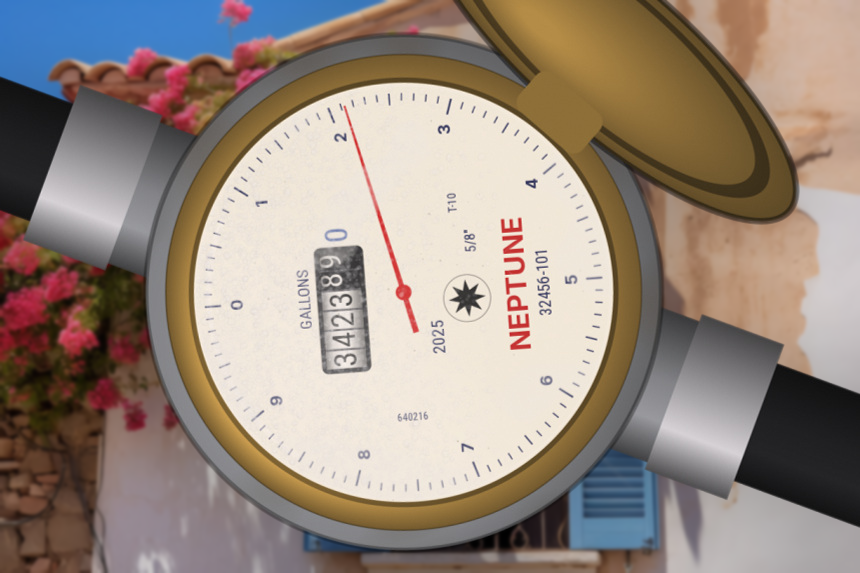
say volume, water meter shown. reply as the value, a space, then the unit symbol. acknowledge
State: 3423892.1 gal
